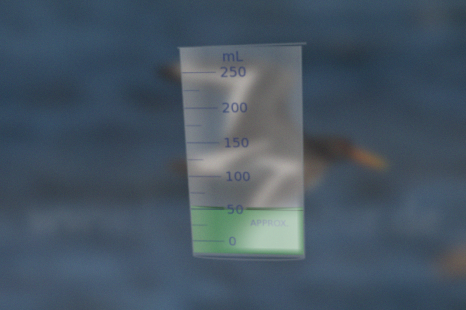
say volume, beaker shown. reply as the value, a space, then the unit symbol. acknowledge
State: 50 mL
